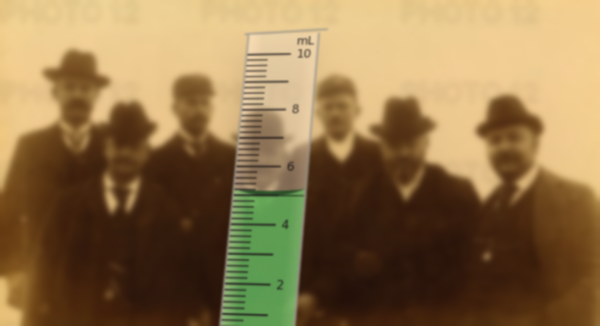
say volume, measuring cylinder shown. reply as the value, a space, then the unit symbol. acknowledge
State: 5 mL
